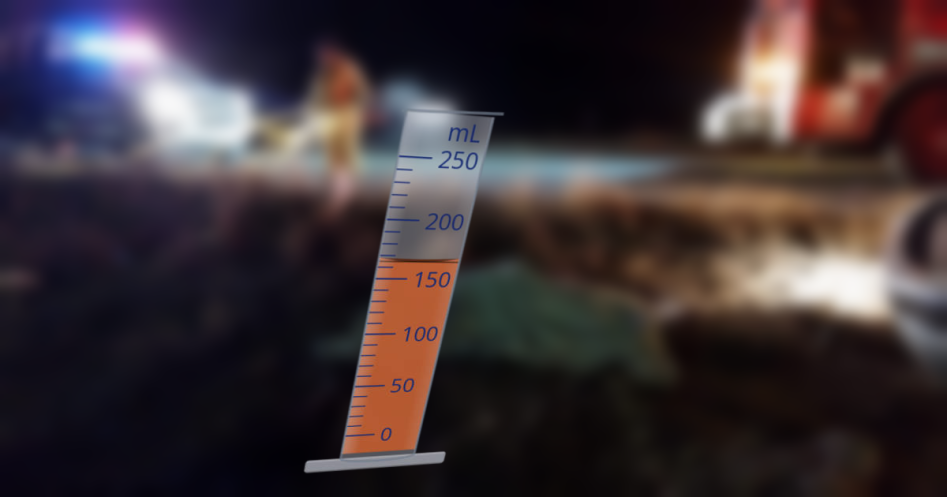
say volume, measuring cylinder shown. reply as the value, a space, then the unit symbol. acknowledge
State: 165 mL
